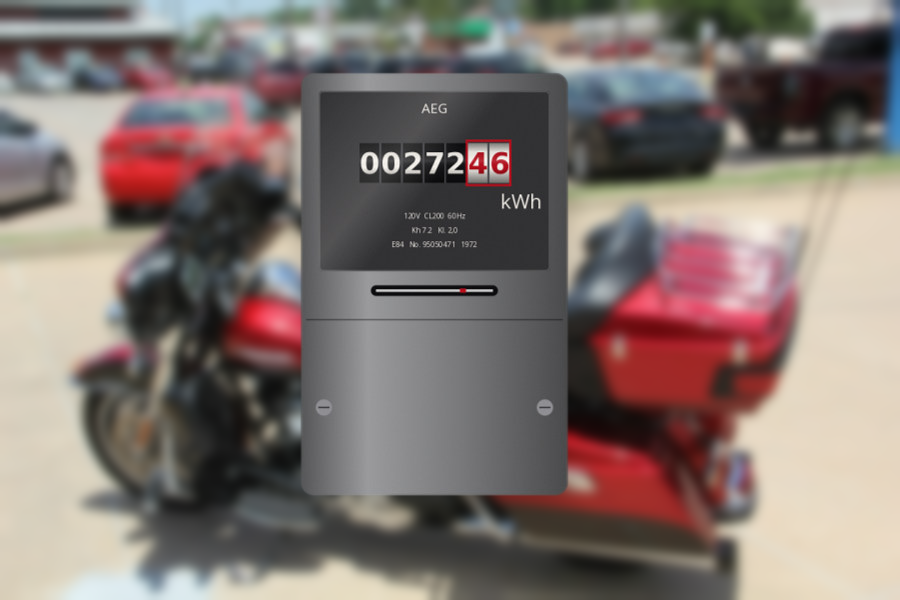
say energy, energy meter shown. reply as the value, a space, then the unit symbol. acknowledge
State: 272.46 kWh
